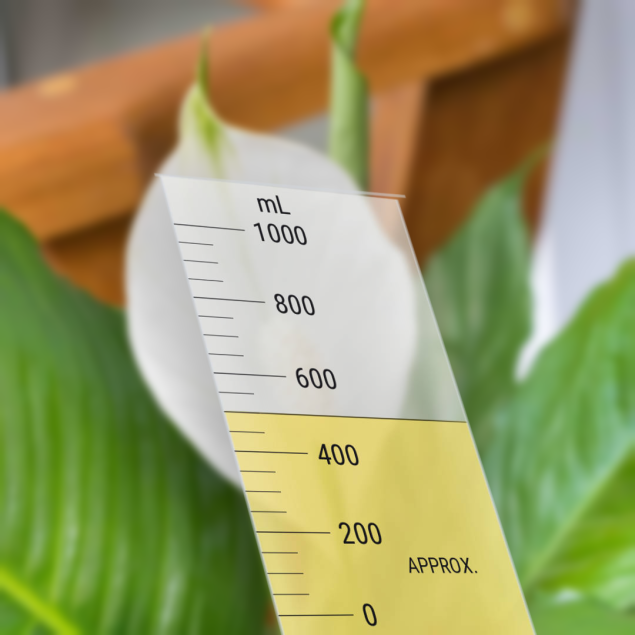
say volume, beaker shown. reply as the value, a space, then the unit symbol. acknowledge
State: 500 mL
